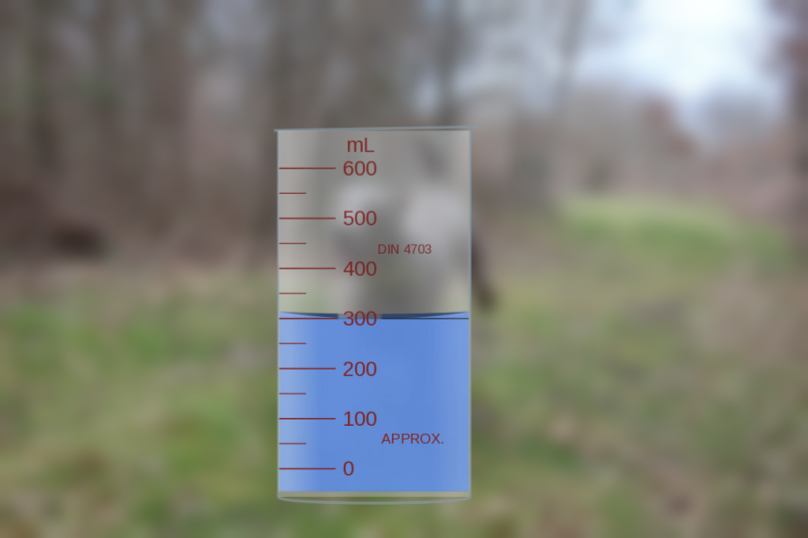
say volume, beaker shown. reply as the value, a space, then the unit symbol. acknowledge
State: 300 mL
